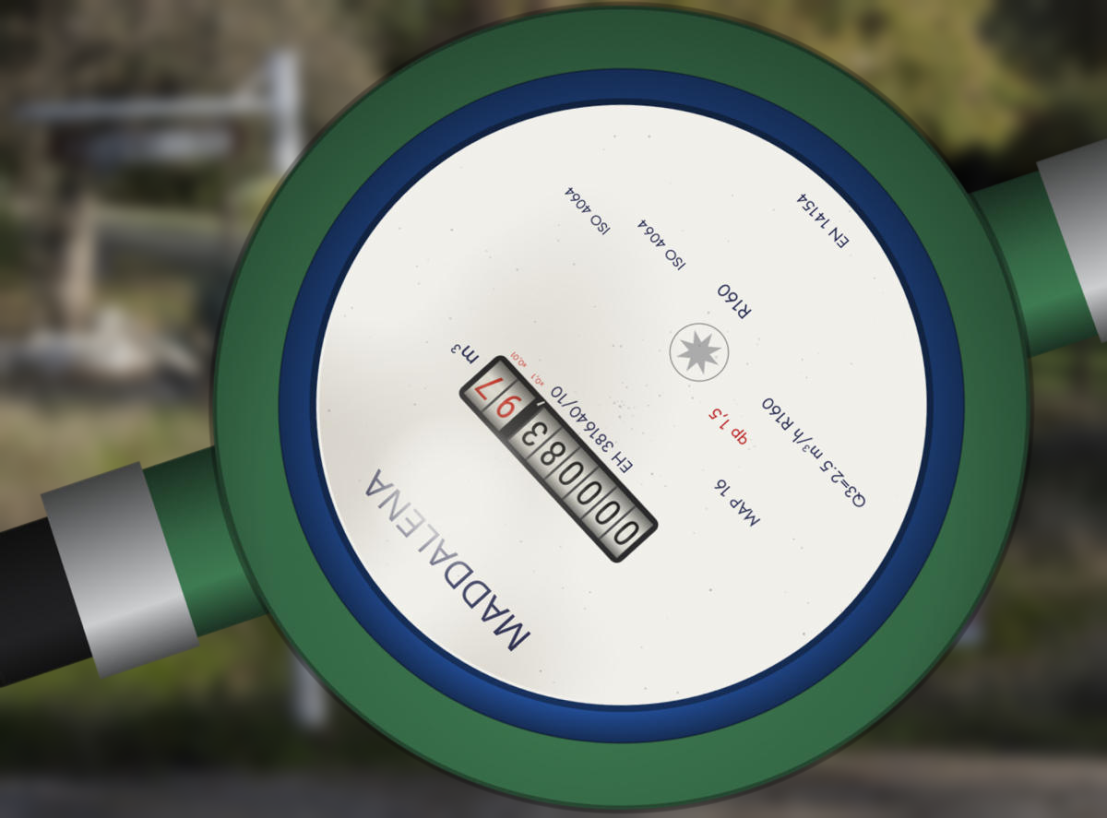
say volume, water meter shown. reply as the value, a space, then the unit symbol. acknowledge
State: 83.97 m³
